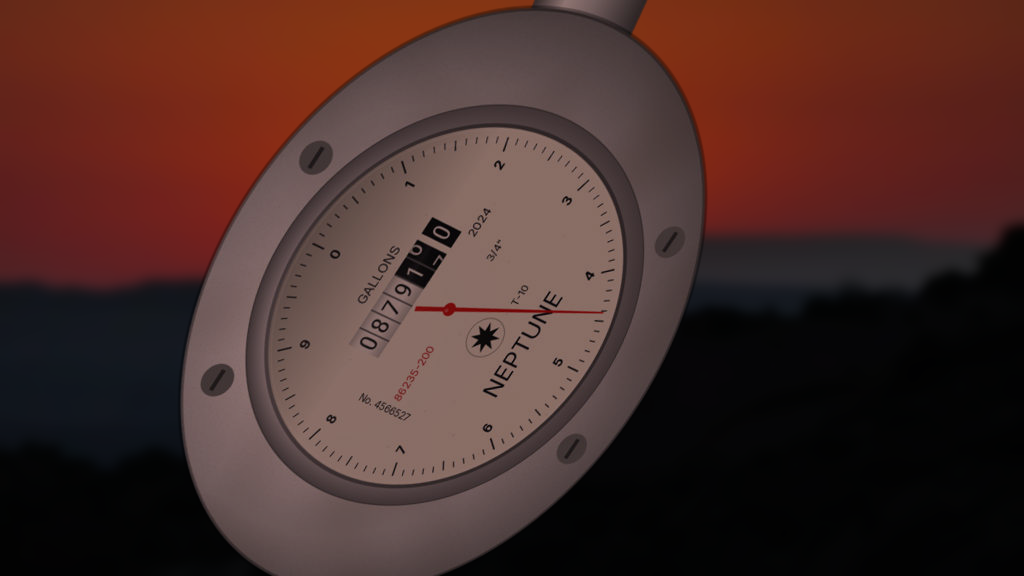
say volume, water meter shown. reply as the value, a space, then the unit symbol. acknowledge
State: 879164.4 gal
